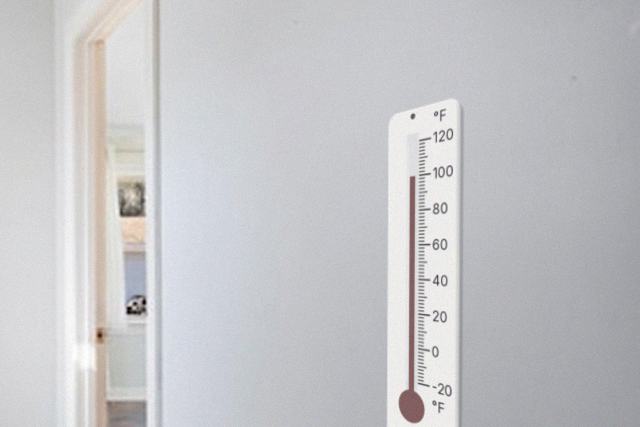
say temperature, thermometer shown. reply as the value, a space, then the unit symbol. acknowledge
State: 100 °F
